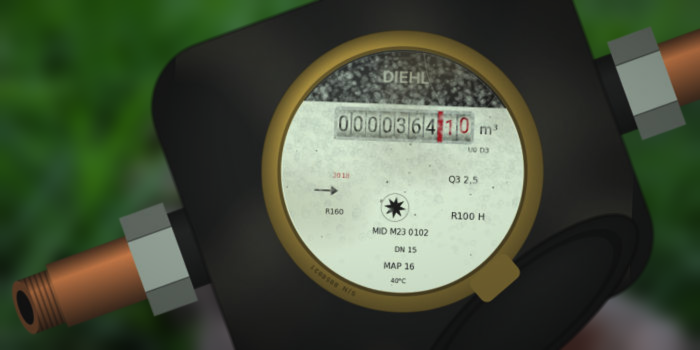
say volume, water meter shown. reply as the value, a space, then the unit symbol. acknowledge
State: 364.10 m³
